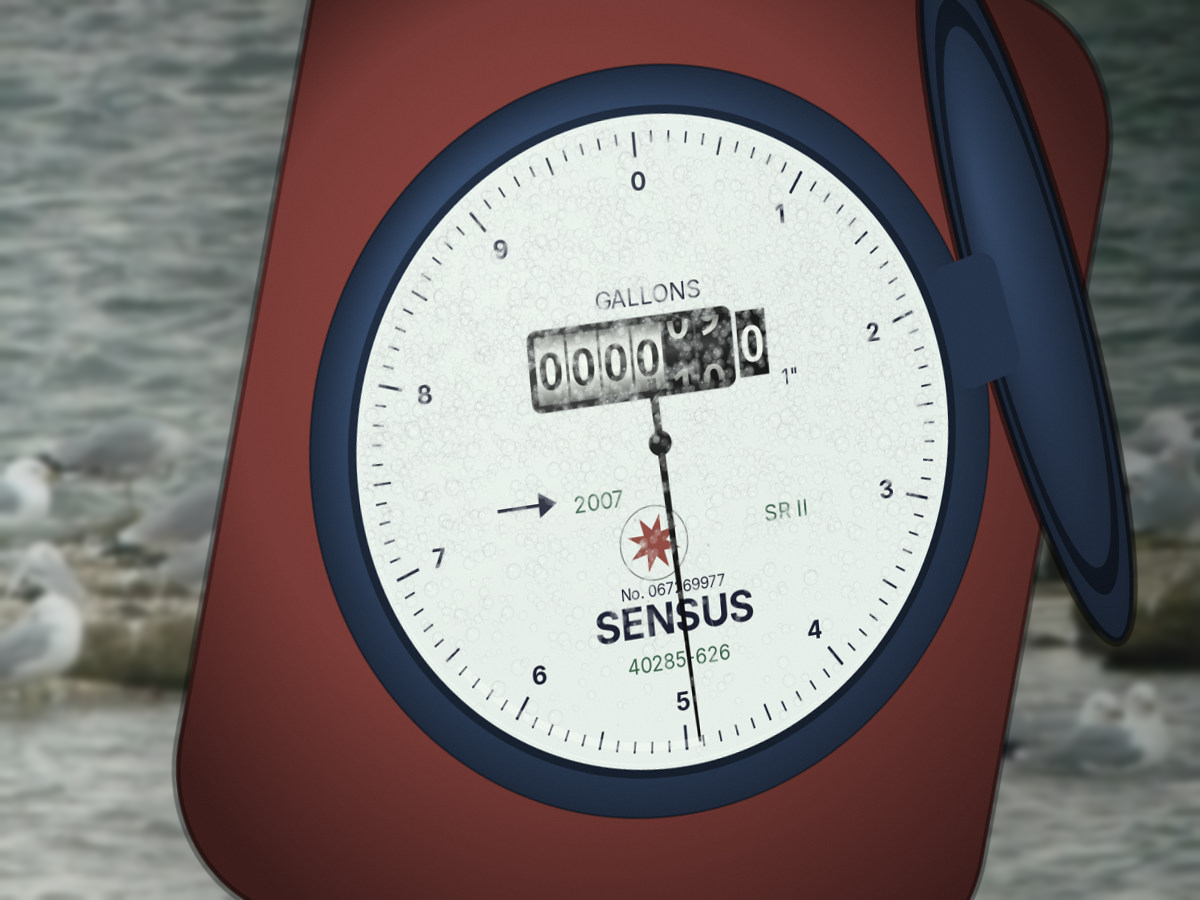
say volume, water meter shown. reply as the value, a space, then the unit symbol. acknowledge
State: 94.9 gal
